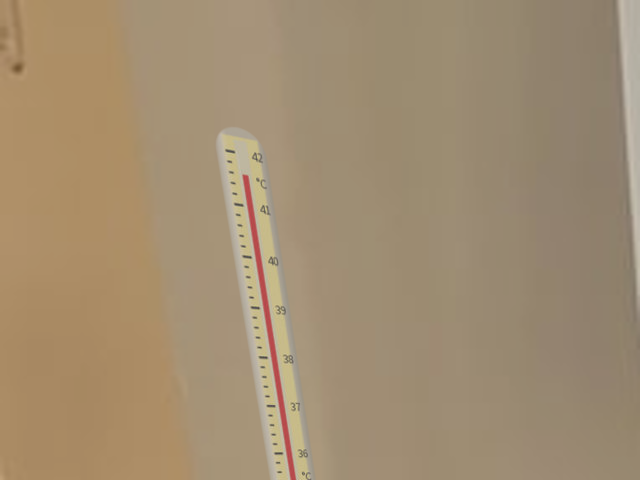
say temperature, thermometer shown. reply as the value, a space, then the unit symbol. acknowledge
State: 41.6 °C
